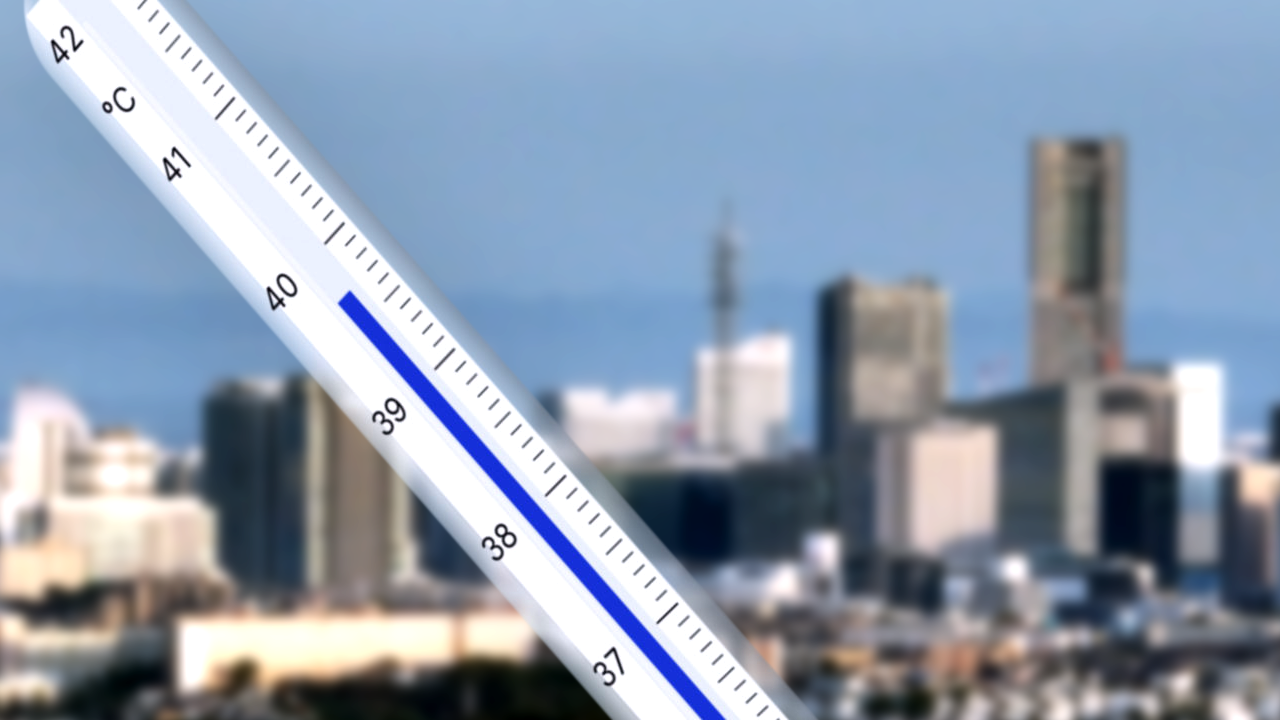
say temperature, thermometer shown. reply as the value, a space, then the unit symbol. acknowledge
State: 39.7 °C
